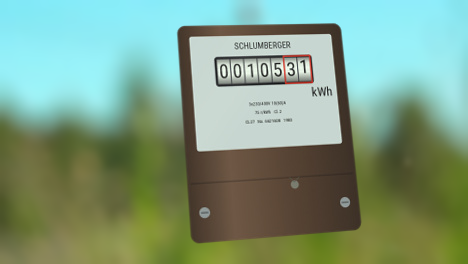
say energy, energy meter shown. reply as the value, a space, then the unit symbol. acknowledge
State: 105.31 kWh
